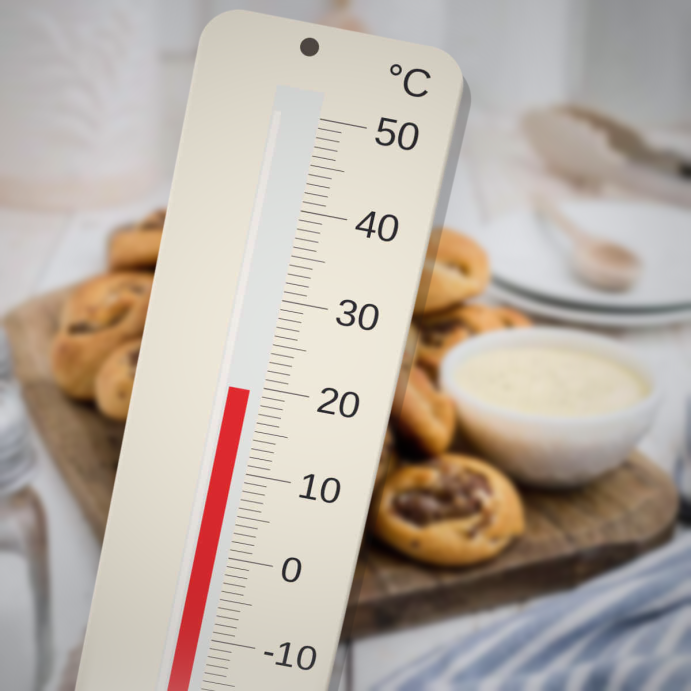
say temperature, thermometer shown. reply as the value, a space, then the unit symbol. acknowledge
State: 19.5 °C
